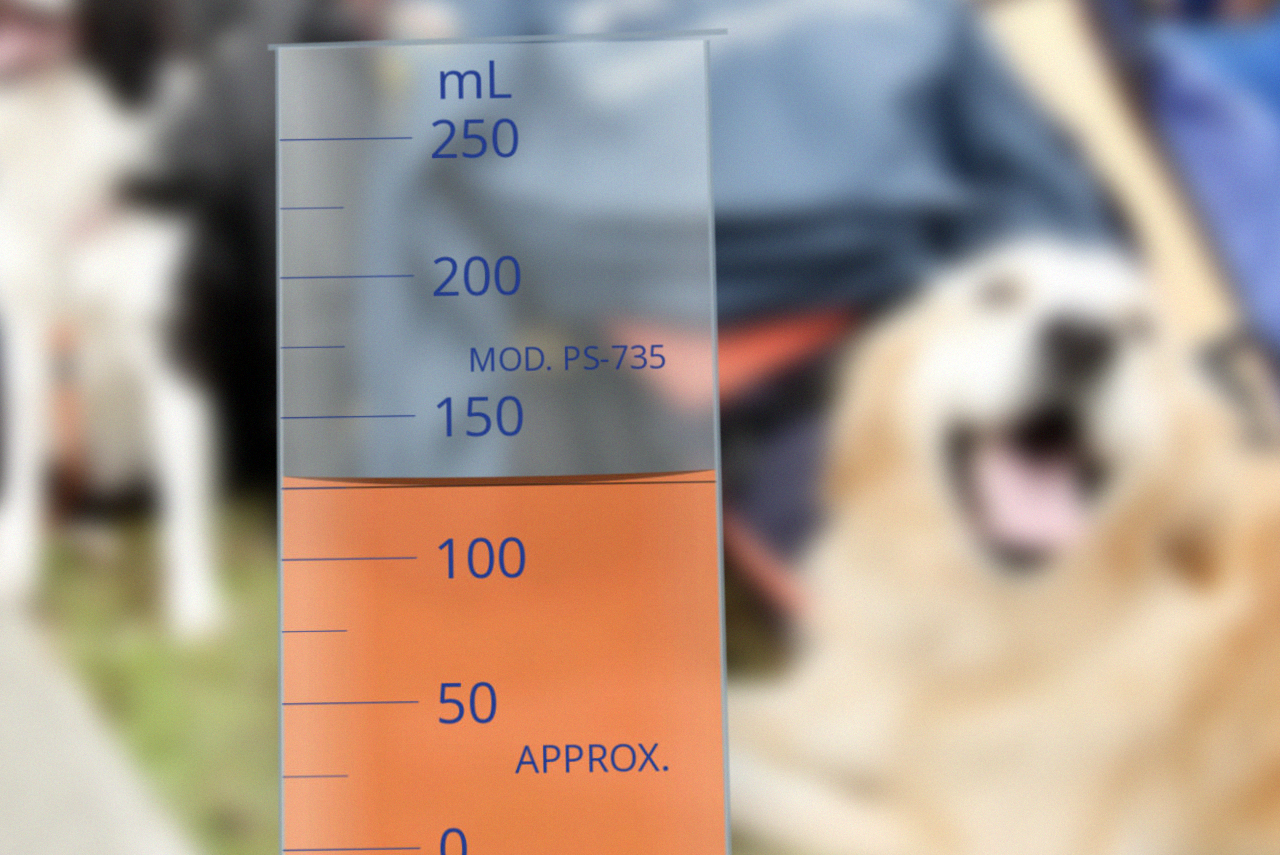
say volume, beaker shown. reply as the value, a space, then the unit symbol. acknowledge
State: 125 mL
